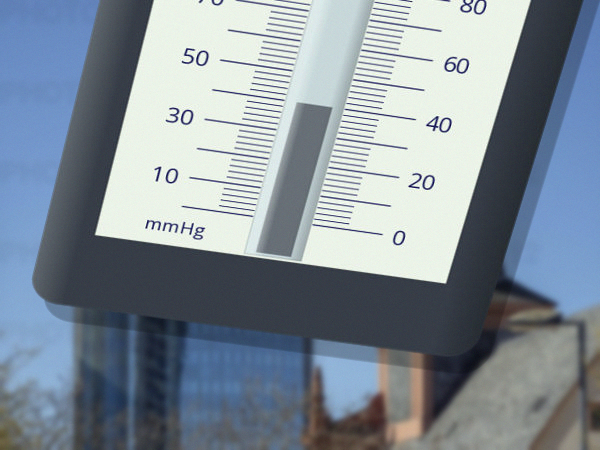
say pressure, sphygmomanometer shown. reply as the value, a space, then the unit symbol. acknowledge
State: 40 mmHg
